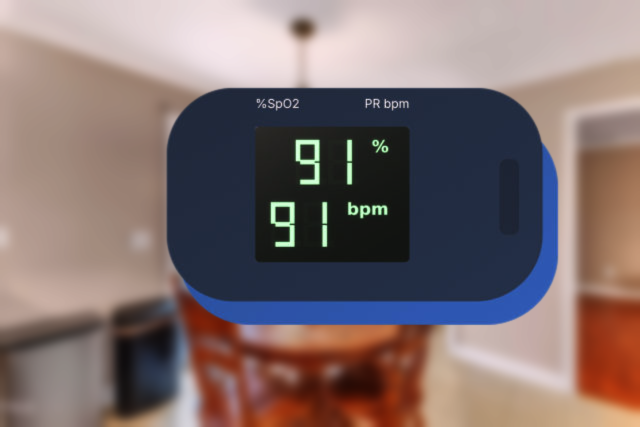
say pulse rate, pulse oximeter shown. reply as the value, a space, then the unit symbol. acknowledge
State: 91 bpm
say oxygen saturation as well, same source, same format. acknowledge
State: 91 %
